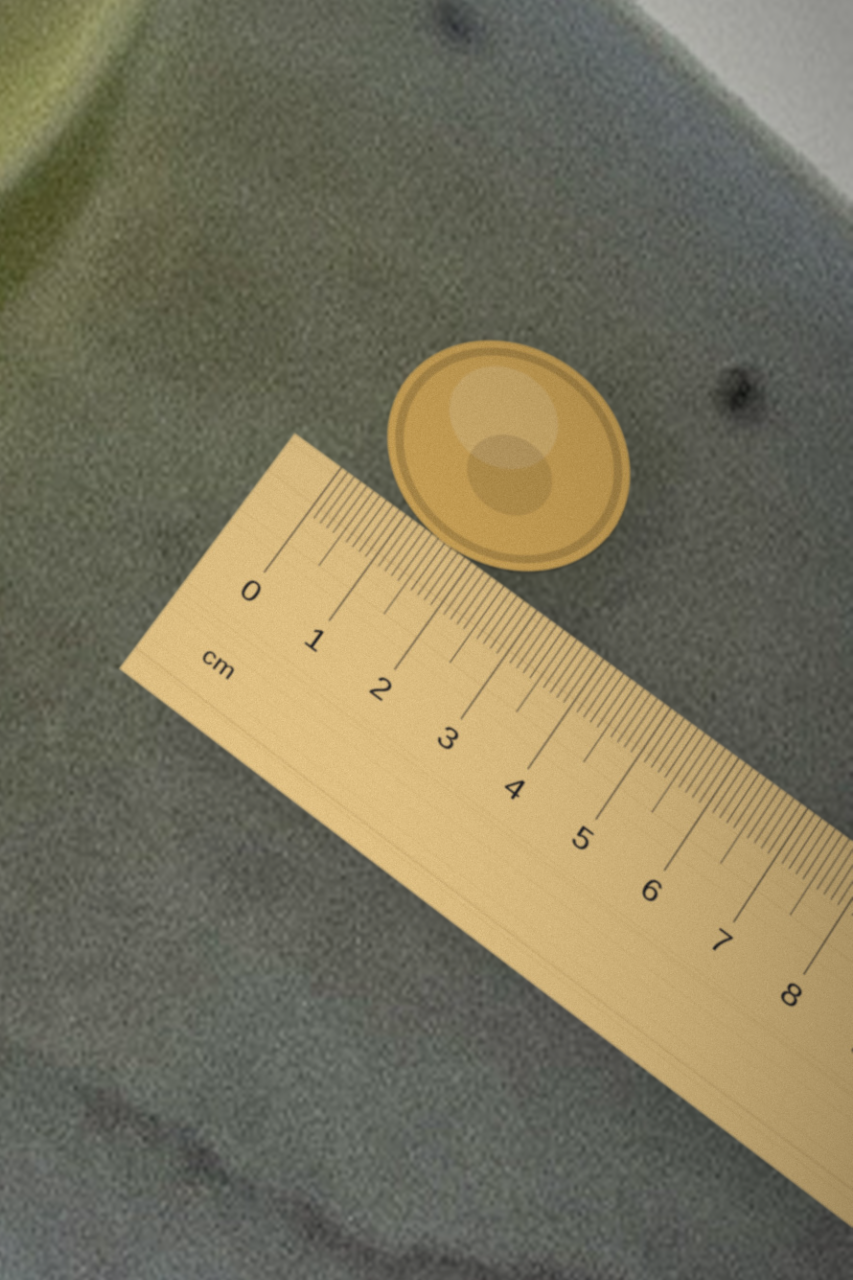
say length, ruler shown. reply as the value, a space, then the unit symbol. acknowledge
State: 3.2 cm
